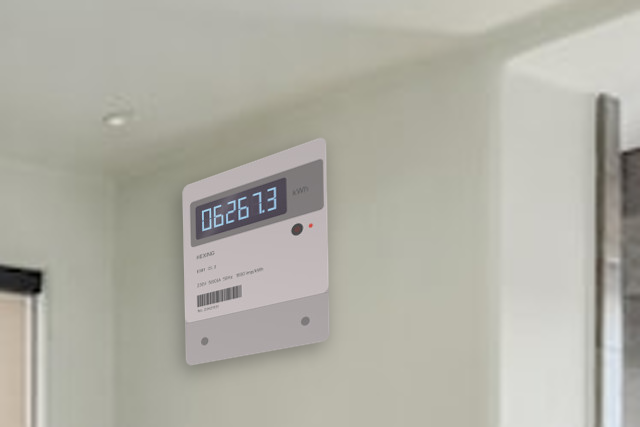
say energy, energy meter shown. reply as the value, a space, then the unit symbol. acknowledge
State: 6267.3 kWh
